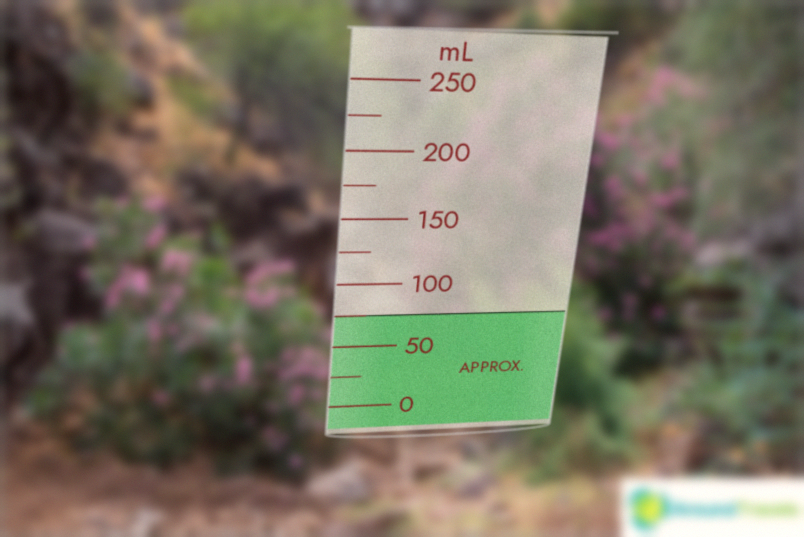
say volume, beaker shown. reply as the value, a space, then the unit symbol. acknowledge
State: 75 mL
